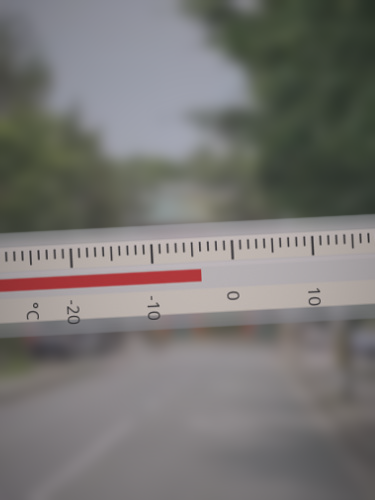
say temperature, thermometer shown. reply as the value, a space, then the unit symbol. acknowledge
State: -4 °C
